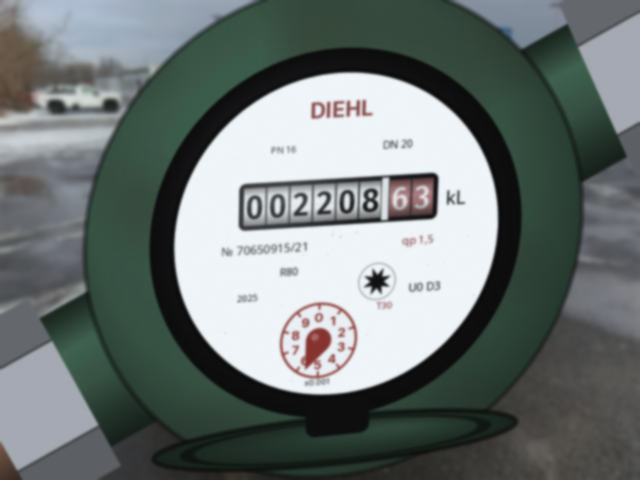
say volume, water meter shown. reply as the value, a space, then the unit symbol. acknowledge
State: 2208.635 kL
